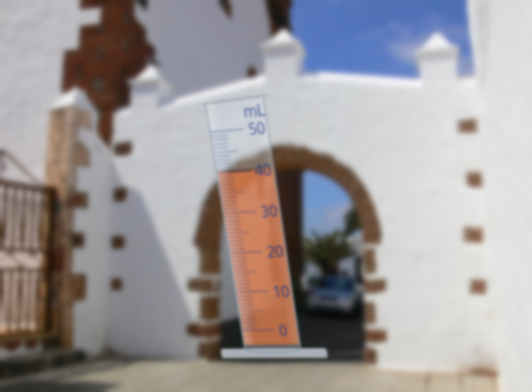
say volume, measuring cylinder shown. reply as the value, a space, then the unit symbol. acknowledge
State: 40 mL
